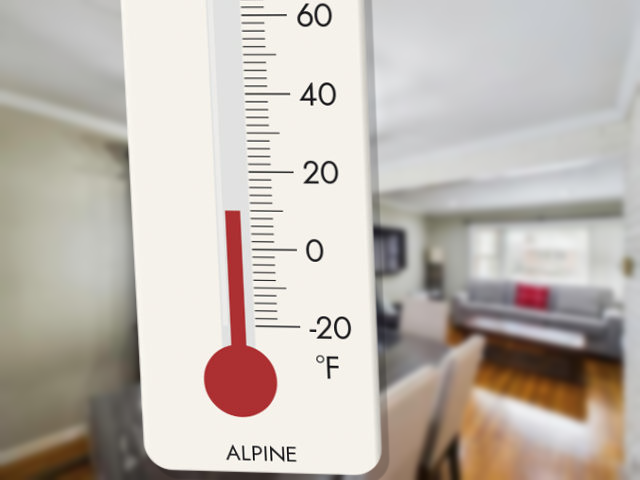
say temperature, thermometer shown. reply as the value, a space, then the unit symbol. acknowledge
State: 10 °F
